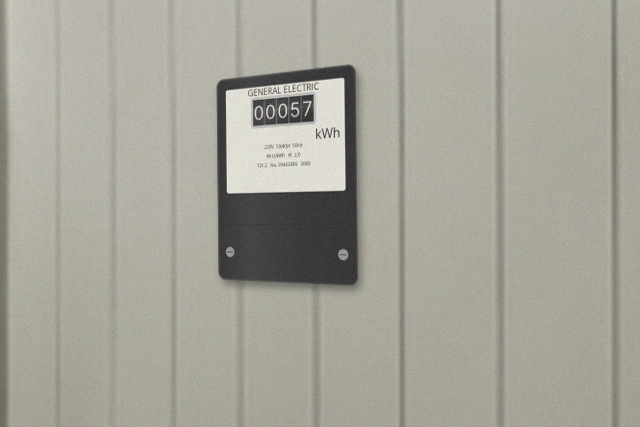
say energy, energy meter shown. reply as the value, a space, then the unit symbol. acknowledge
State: 57 kWh
